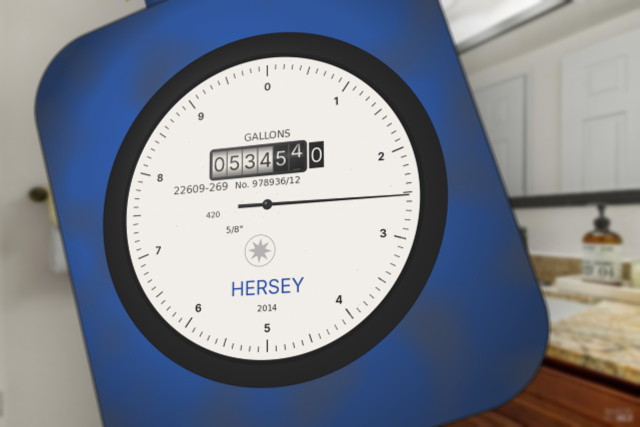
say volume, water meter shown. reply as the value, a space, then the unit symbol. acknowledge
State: 534542.5 gal
